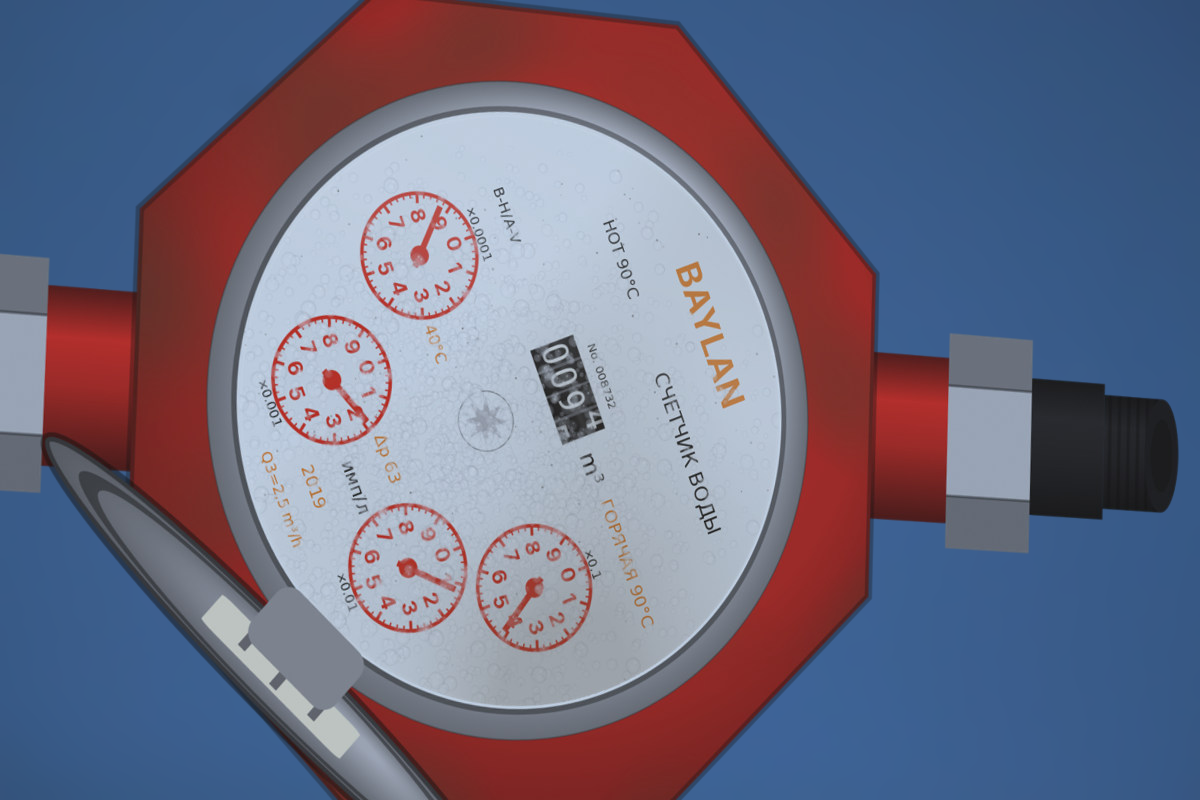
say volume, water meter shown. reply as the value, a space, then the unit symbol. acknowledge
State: 94.4118 m³
